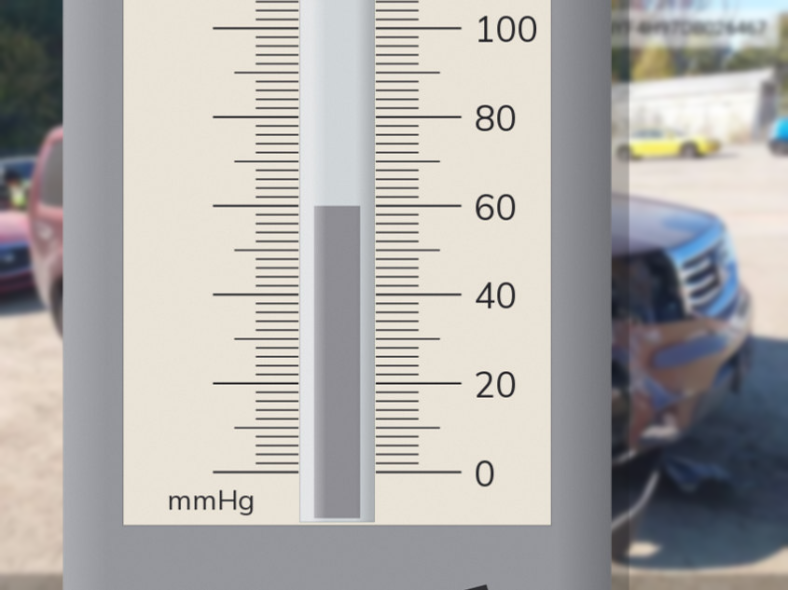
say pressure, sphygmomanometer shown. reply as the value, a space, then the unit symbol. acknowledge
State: 60 mmHg
